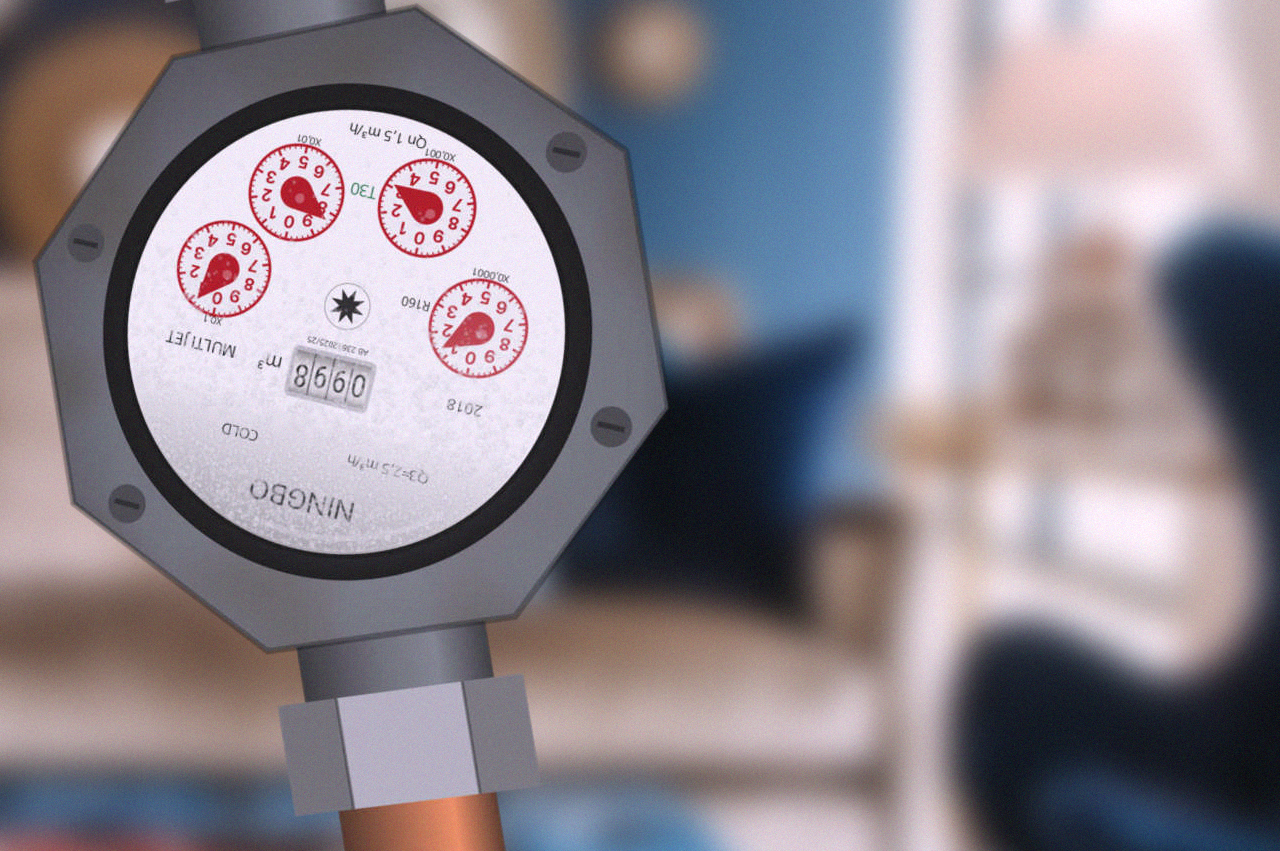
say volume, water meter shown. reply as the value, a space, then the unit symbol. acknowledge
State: 998.0831 m³
